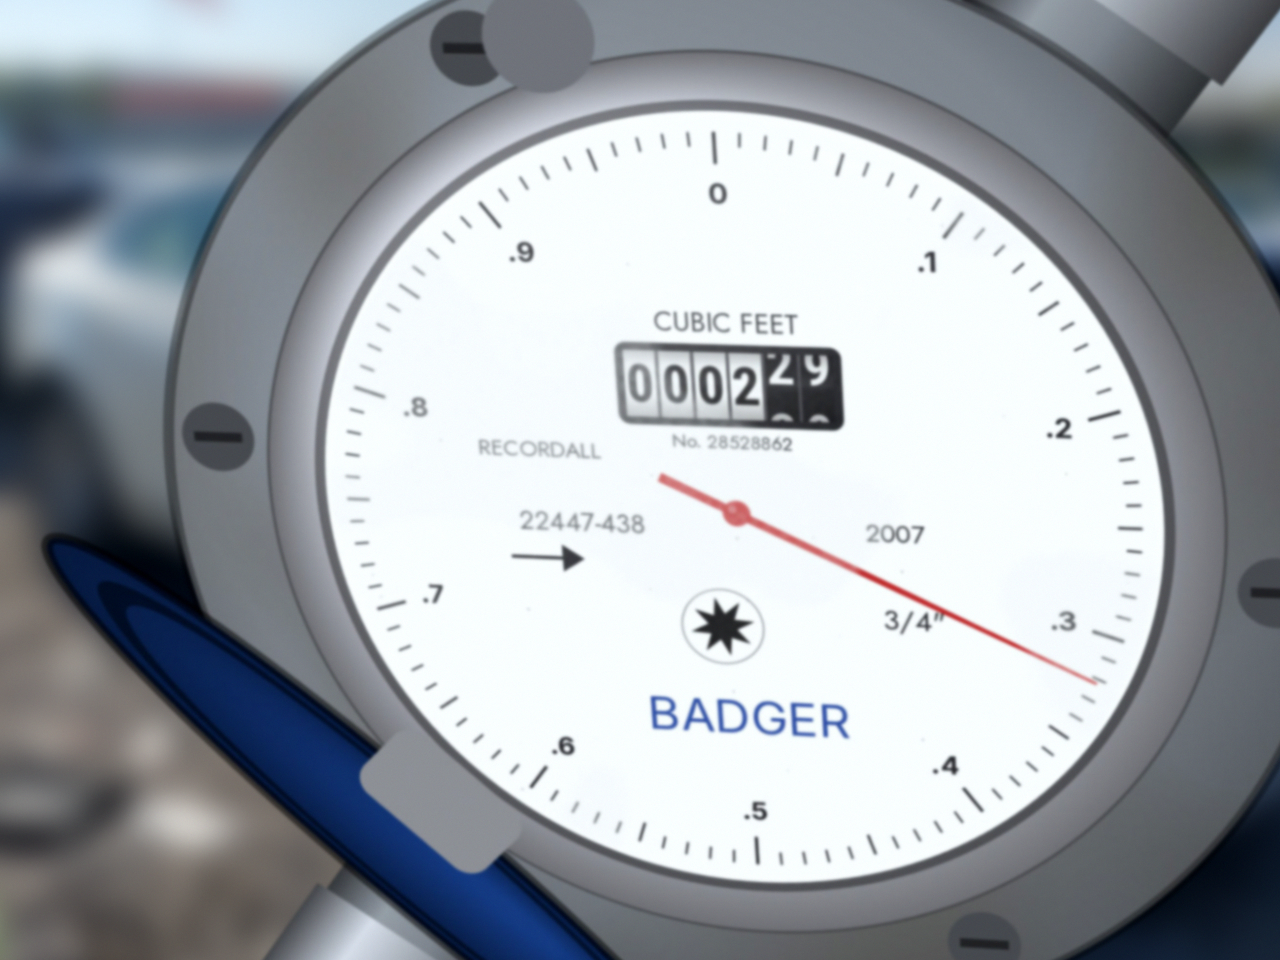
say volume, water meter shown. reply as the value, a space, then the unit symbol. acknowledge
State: 229.32 ft³
